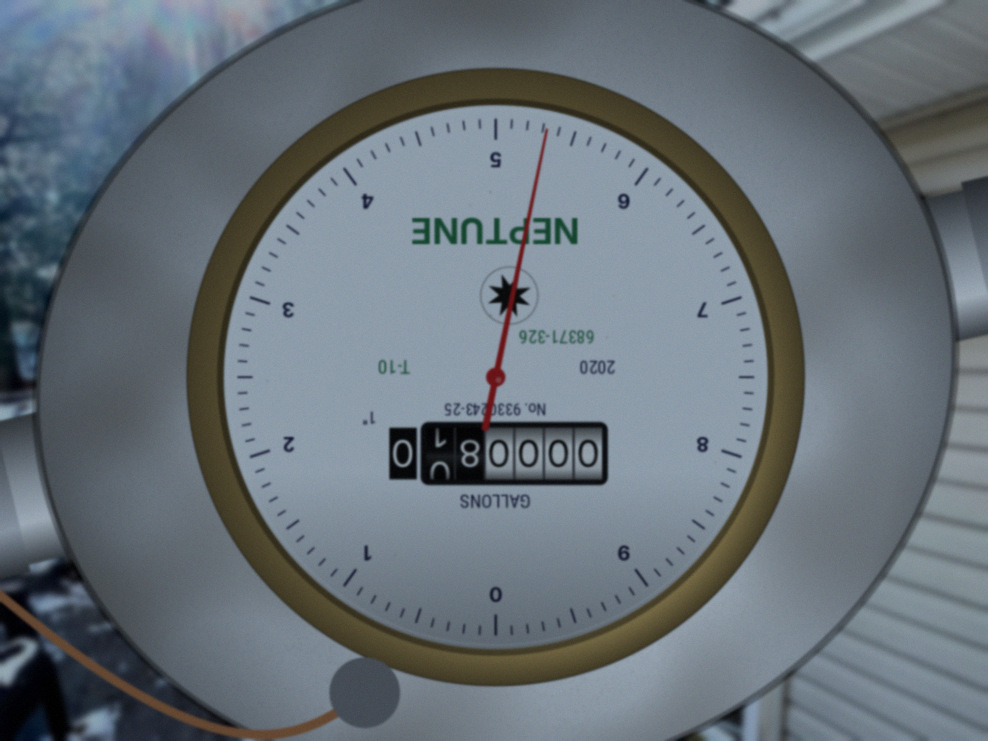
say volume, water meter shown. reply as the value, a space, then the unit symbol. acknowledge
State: 805.3 gal
